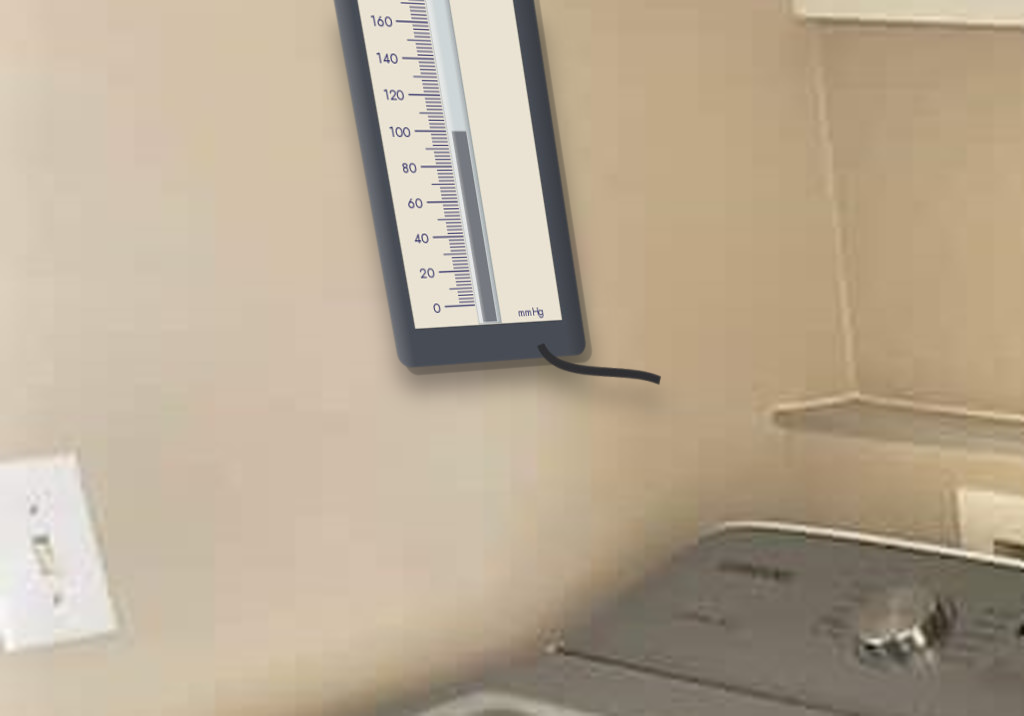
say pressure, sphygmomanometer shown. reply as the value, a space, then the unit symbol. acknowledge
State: 100 mmHg
